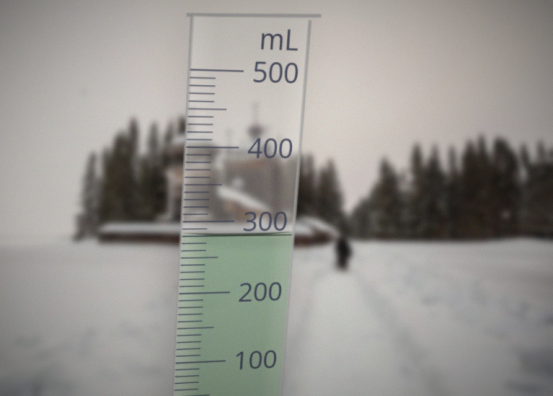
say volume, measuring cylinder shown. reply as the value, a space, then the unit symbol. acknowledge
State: 280 mL
